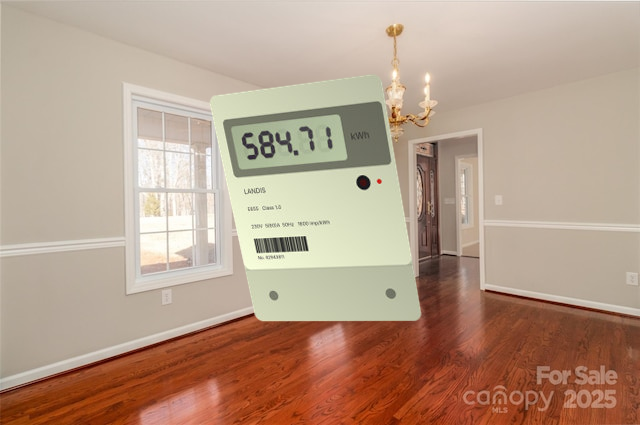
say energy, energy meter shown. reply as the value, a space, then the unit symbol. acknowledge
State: 584.71 kWh
